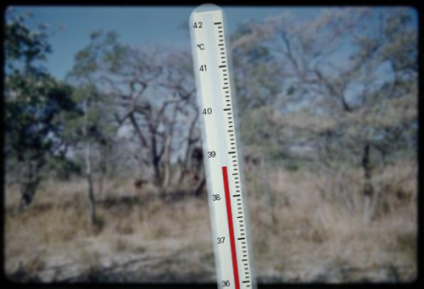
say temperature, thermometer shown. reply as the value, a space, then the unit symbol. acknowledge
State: 38.7 °C
